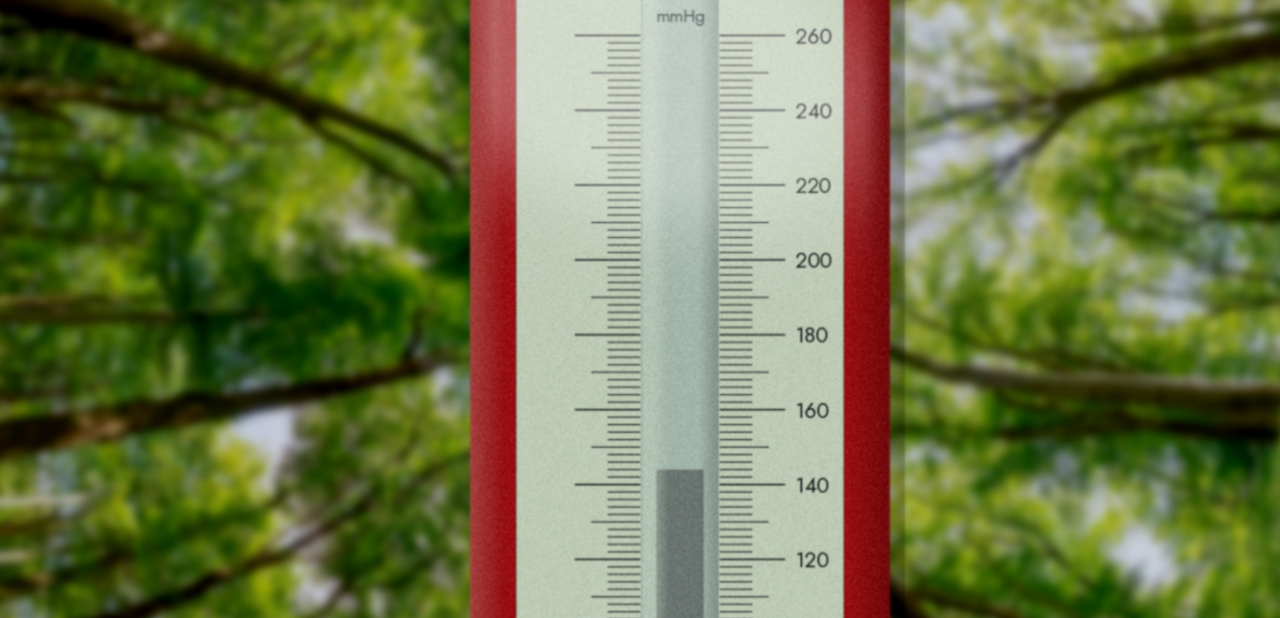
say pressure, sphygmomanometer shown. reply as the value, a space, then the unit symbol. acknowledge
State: 144 mmHg
